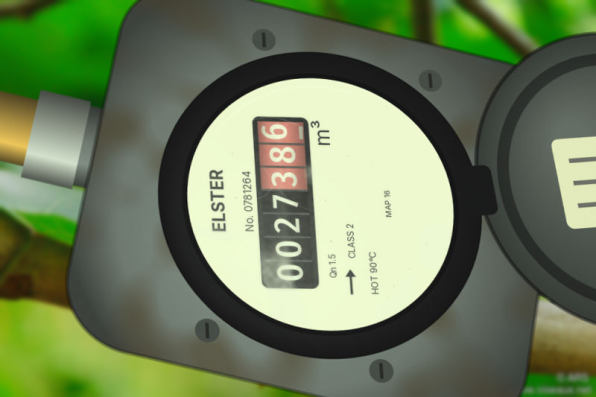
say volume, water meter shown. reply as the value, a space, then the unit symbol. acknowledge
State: 27.386 m³
